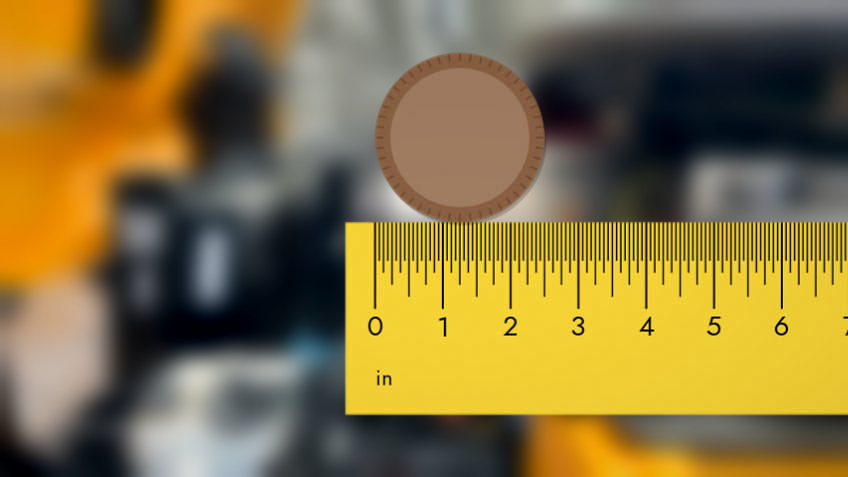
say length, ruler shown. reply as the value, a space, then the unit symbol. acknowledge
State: 2.5 in
